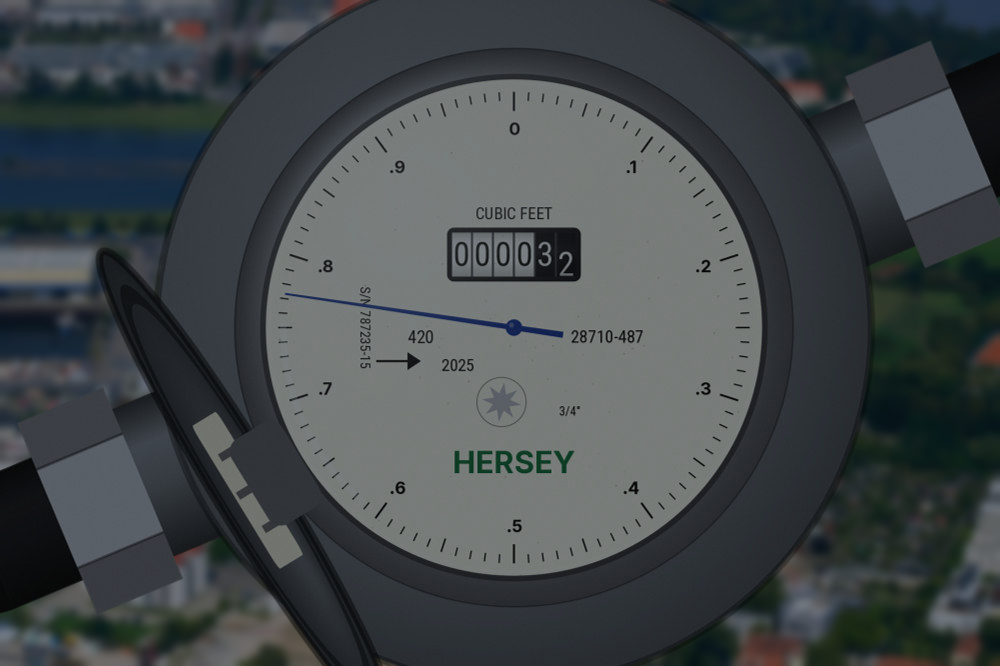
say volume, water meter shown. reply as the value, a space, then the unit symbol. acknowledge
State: 31.77 ft³
